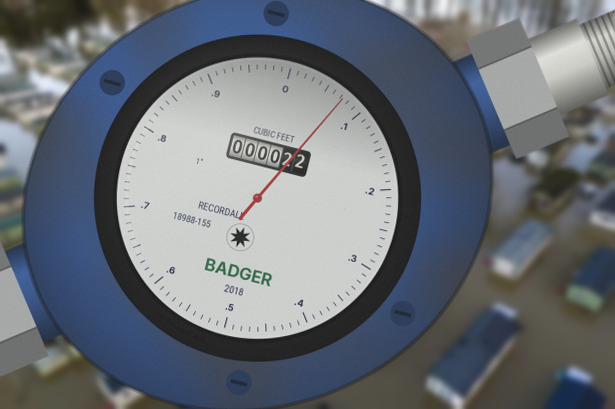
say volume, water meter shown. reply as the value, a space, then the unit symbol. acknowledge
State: 22.07 ft³
